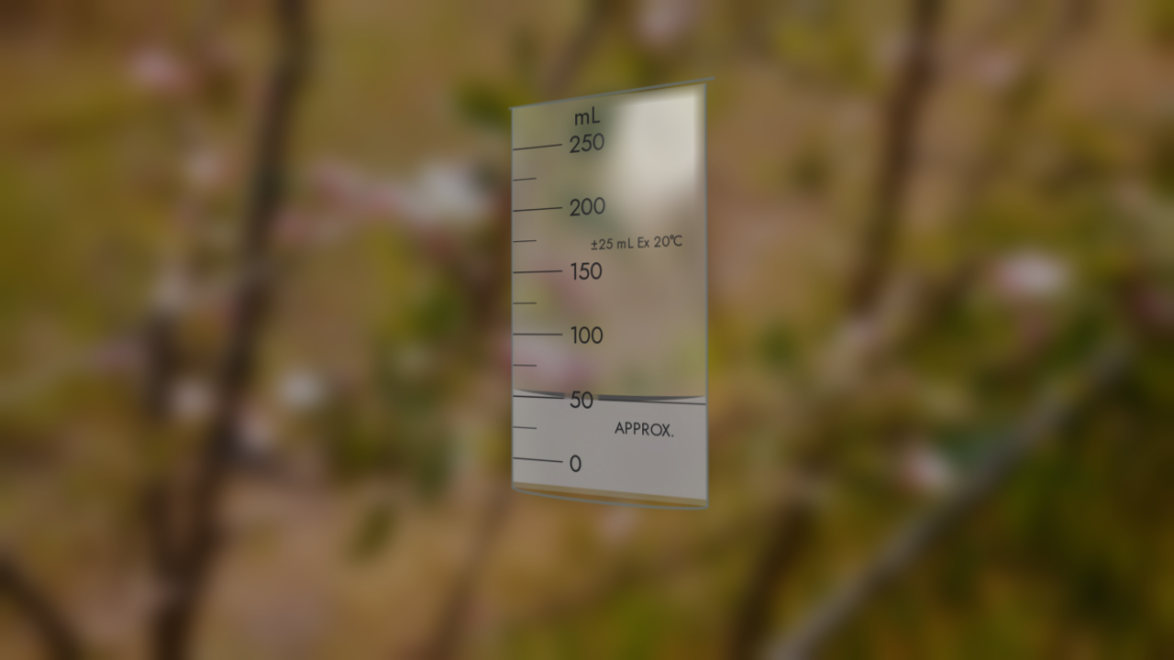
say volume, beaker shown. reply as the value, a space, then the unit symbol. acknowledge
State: 50 mL
